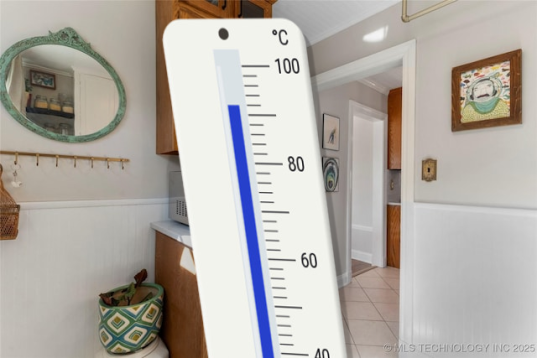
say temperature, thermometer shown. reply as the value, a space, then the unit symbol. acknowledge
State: 92 °C
